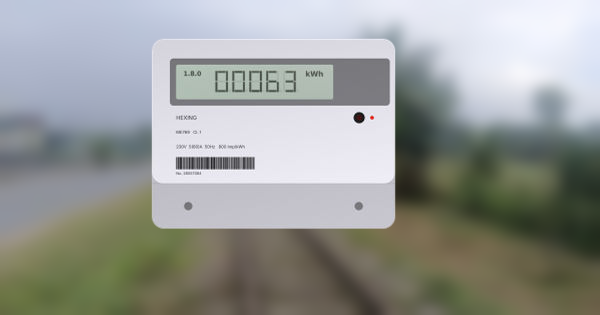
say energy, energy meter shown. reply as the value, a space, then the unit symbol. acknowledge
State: 63 kWh
